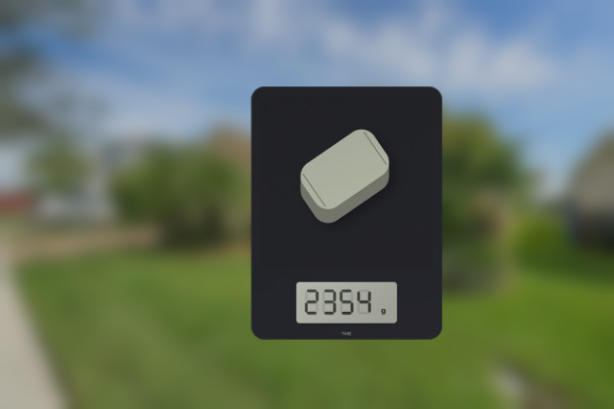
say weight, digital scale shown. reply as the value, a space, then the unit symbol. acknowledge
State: 2354 g
